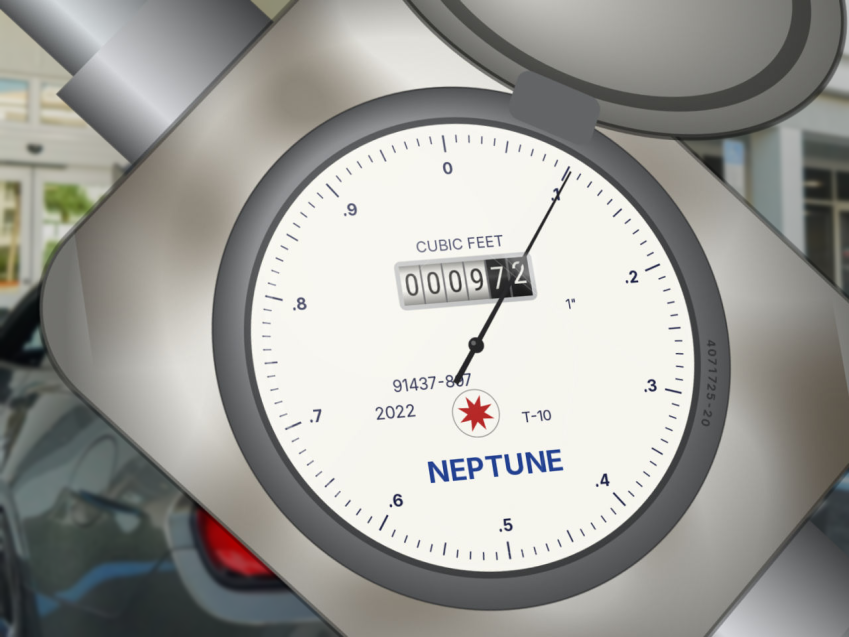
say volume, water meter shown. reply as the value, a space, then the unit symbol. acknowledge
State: 972.10 ft³
